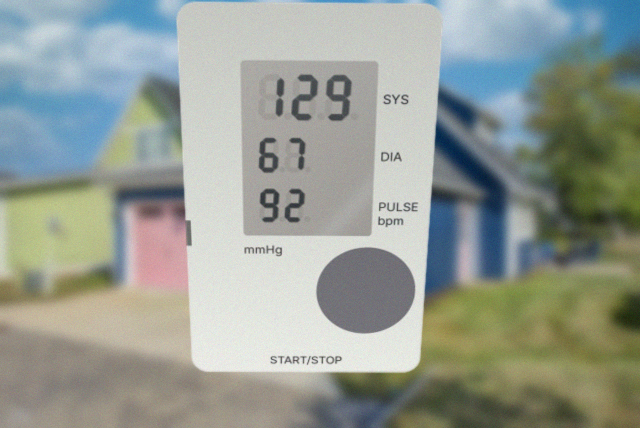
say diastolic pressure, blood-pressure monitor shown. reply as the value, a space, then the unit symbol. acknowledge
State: 67 mmHg
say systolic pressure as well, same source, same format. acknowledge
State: 129 mmHg
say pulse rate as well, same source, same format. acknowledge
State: 92 bpm
